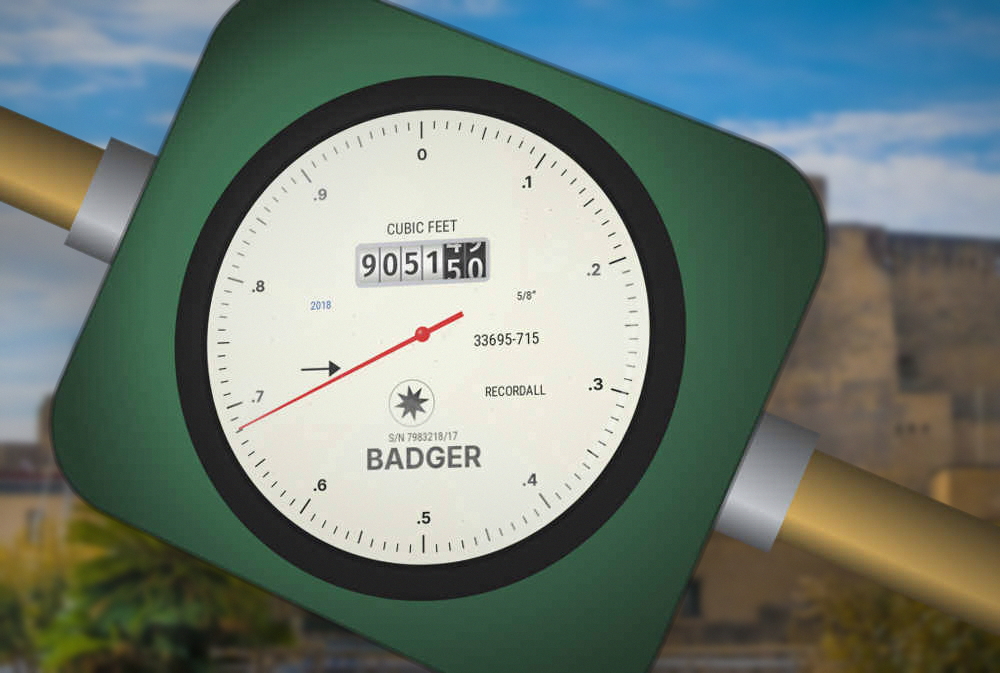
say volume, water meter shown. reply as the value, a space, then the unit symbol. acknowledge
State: 905149.68 ft³
